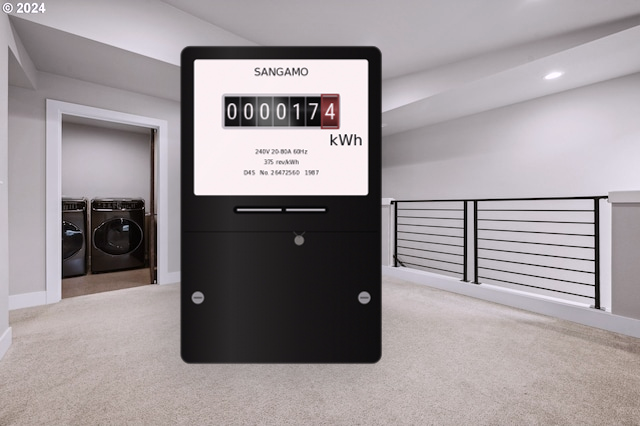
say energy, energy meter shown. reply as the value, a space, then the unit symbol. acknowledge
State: 17.4 kWh
